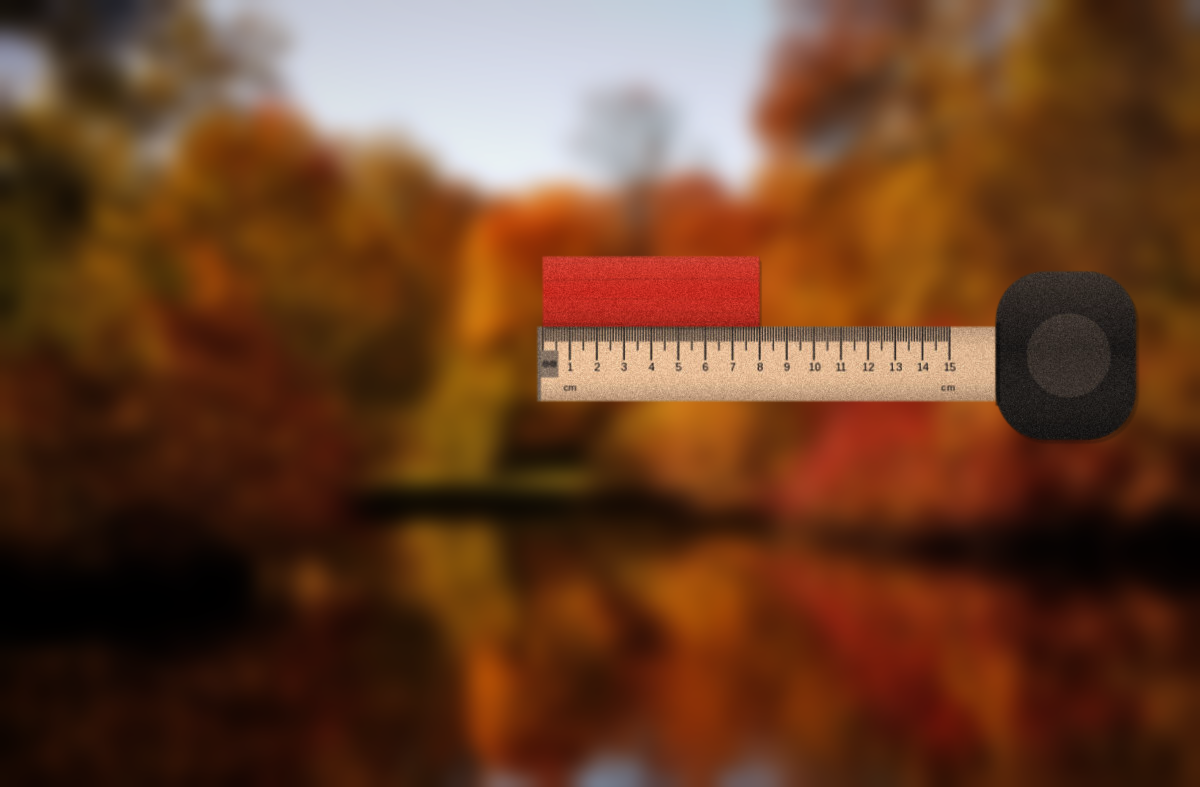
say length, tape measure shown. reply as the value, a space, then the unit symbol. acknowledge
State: 8 cm
